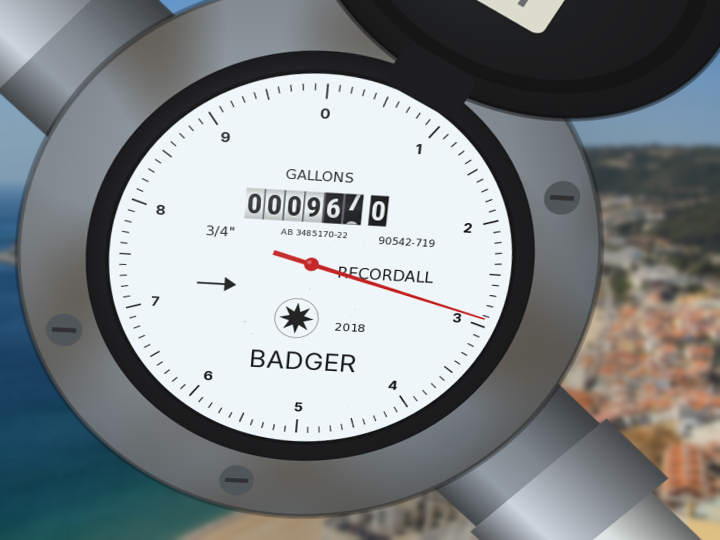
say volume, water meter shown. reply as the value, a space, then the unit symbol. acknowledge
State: 9672.9 gal
